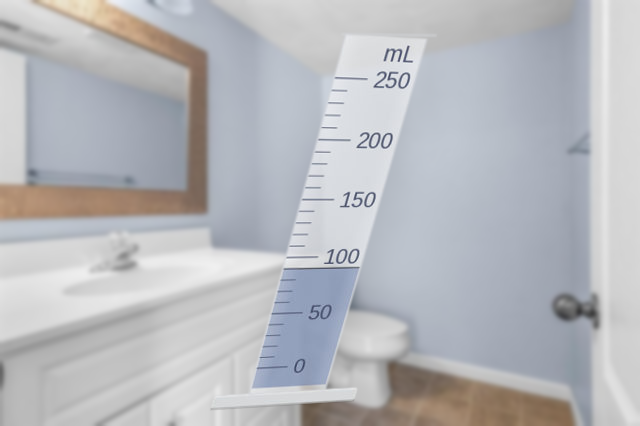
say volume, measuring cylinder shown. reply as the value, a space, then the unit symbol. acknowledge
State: 90 mL
